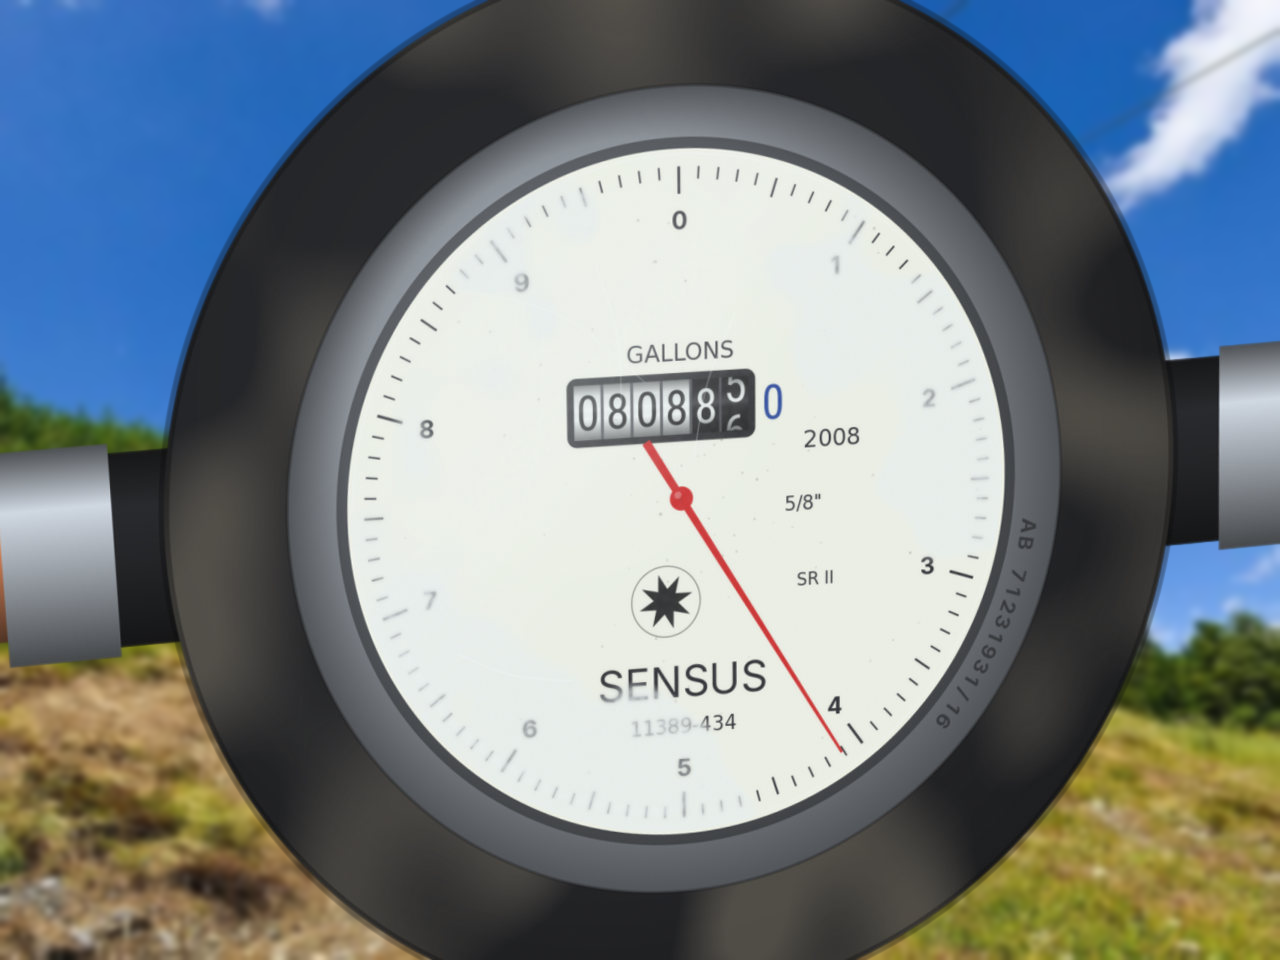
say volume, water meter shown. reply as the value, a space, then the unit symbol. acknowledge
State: 808854.1 gal
